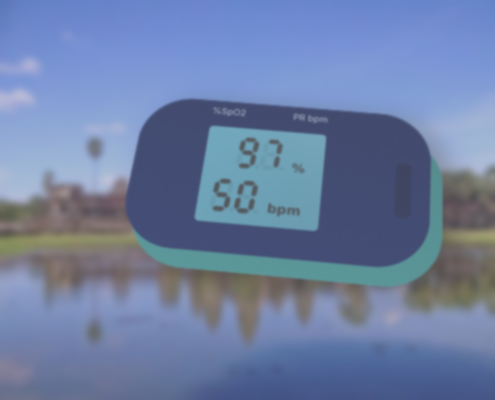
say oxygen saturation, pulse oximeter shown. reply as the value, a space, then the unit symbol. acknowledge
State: 97 %
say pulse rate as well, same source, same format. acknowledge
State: 50 bpm
